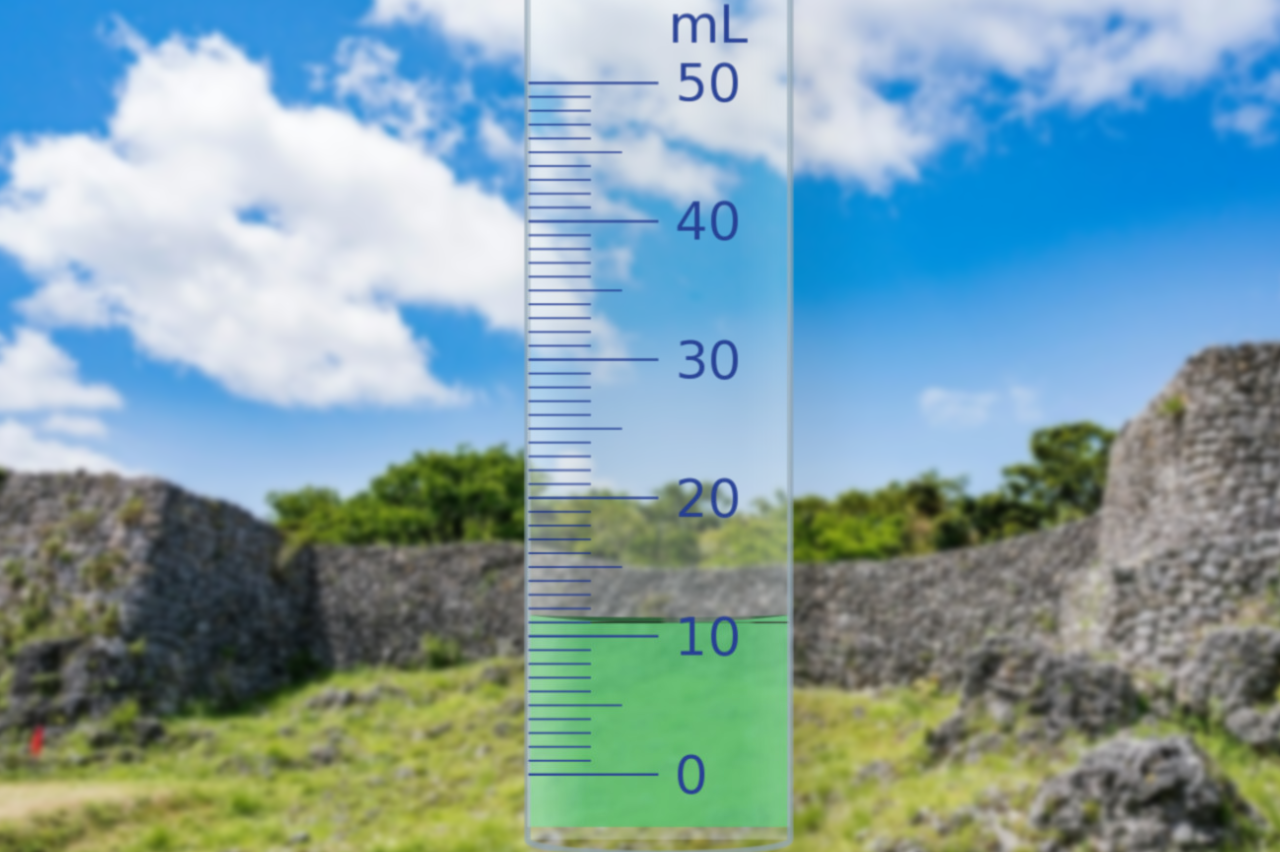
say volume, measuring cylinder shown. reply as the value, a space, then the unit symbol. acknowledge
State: 11 mL
